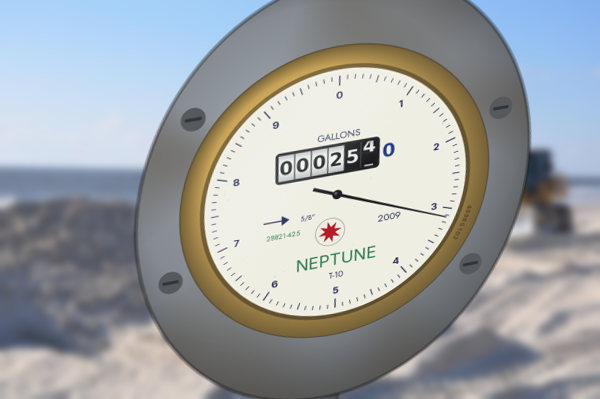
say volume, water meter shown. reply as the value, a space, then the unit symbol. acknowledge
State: 2543.1 gal
